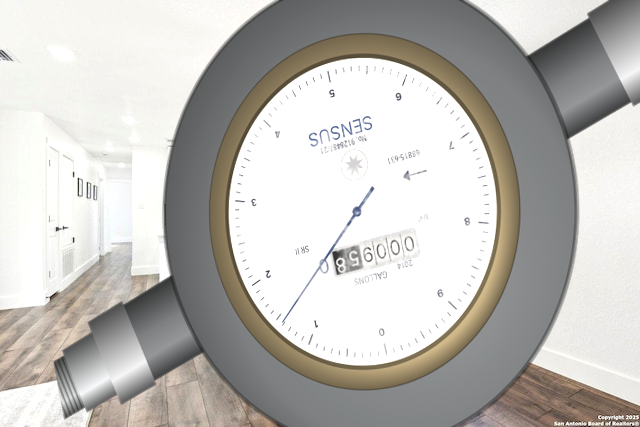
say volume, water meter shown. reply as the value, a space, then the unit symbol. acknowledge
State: 9581.4 gal
